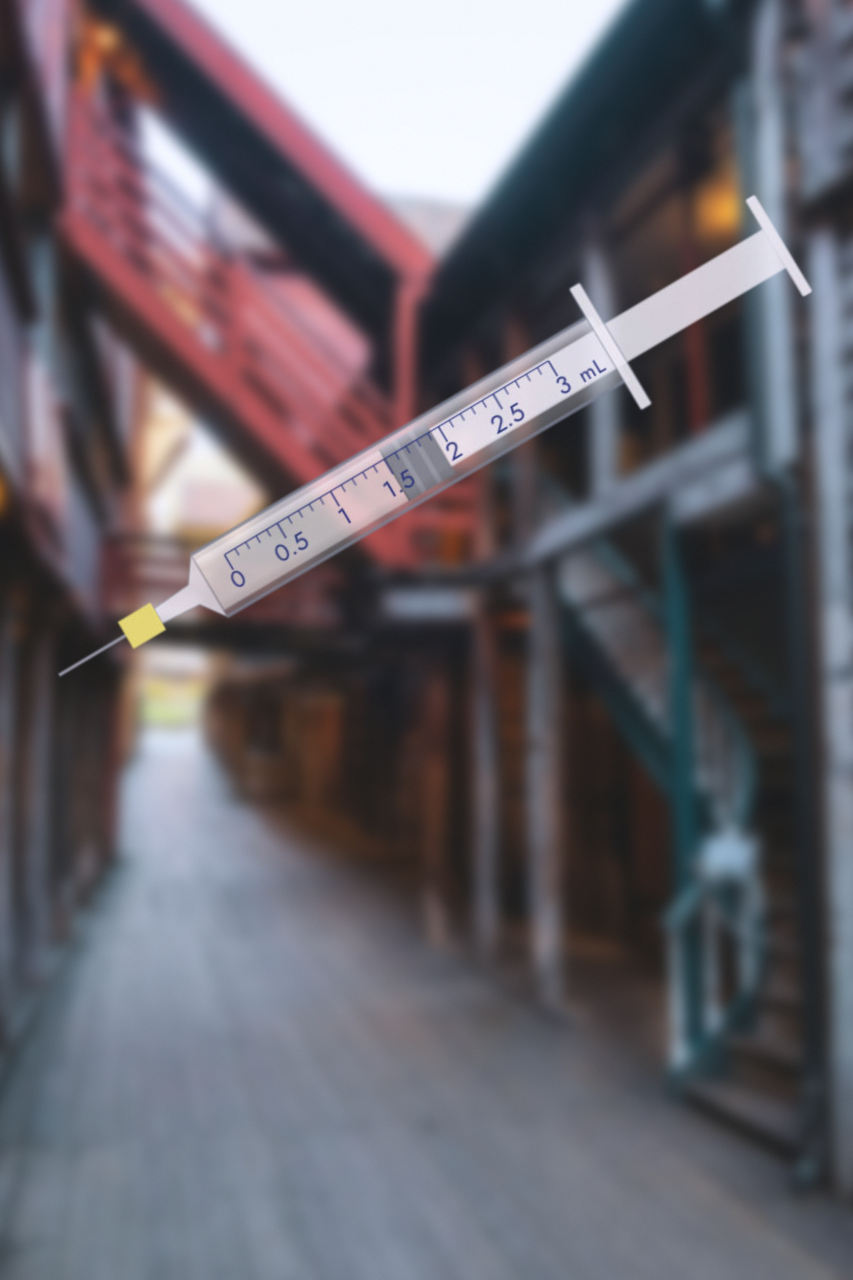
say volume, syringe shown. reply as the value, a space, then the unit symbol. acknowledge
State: 1.5 mL
